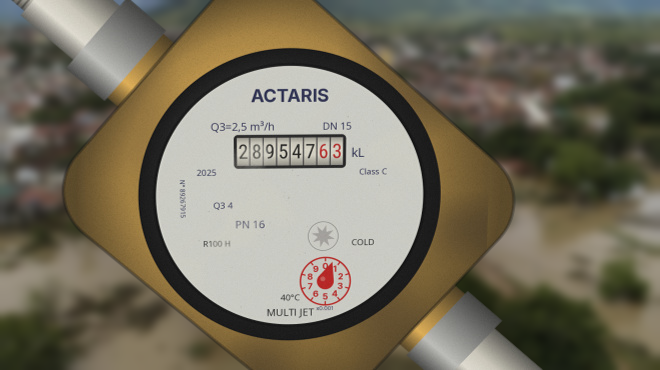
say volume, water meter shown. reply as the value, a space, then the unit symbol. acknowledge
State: 289547.630 kL
